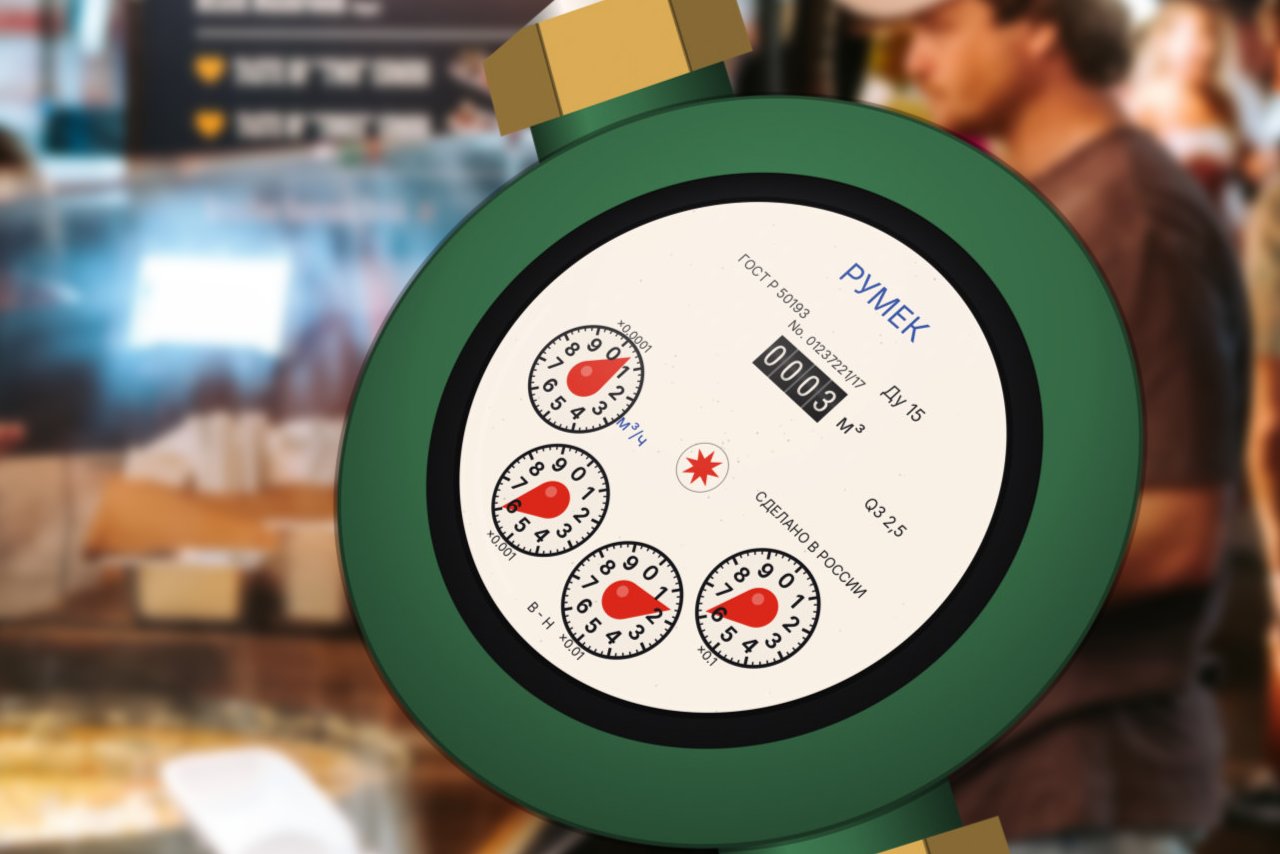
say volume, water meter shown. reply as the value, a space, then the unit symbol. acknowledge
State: 3.6160 m³
